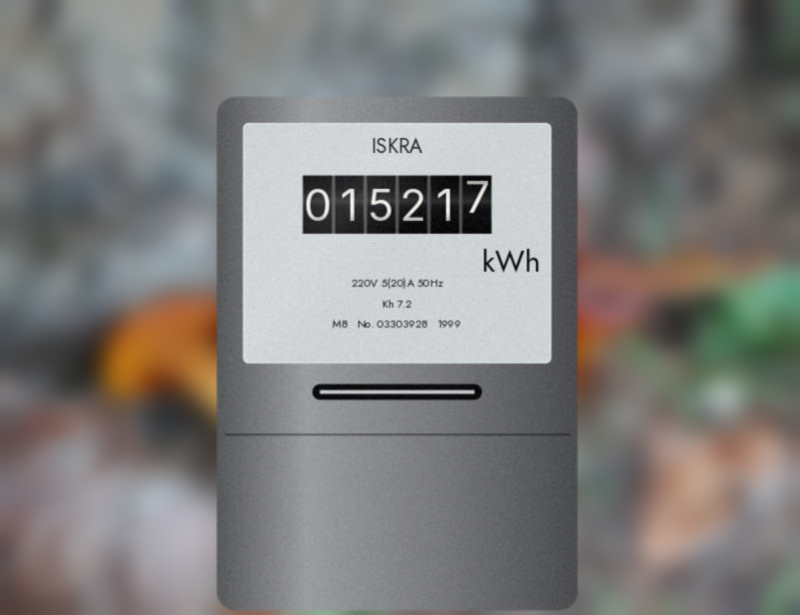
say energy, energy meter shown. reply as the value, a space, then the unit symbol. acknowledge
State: 15217 kWh
